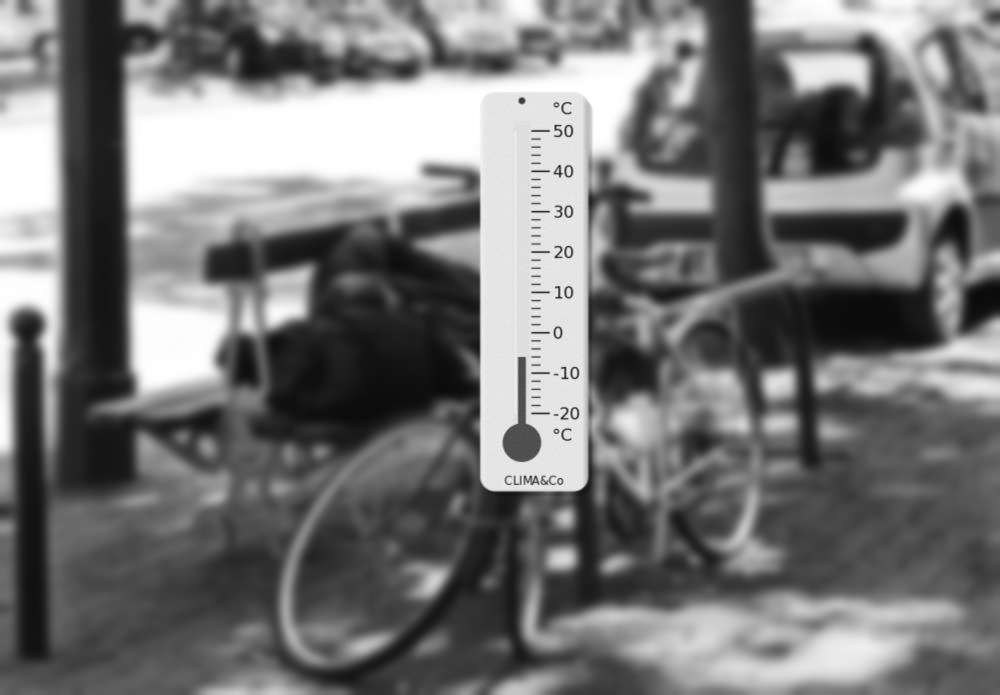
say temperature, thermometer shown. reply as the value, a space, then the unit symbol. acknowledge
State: -6 °C
